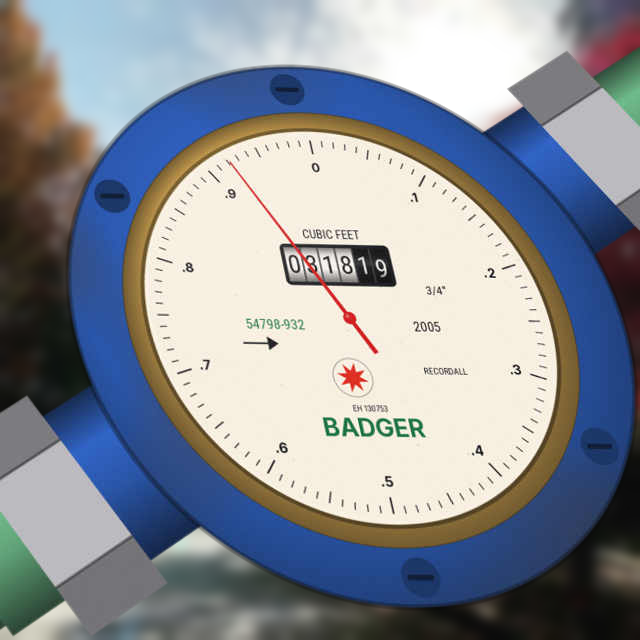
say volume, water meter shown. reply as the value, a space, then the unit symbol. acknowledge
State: 31818.92 ft³
